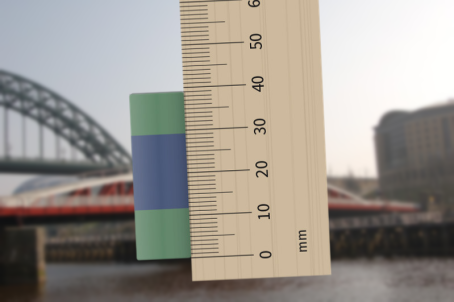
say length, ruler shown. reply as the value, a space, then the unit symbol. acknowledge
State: 39 mm
